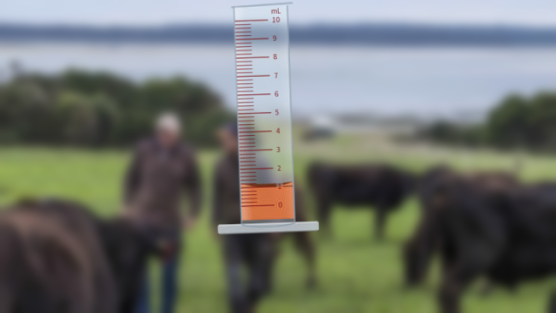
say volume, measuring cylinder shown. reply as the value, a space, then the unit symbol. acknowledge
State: 1 mL
